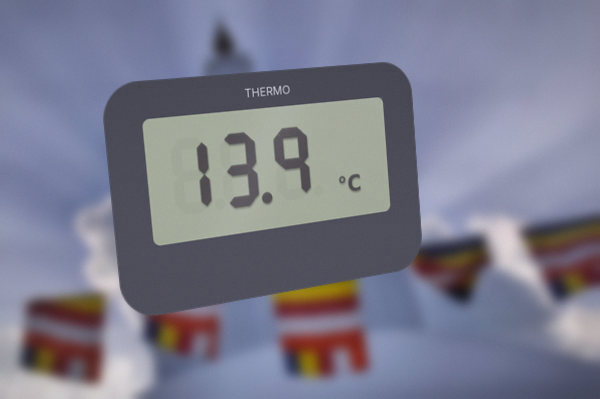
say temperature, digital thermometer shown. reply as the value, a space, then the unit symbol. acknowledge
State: 13.9 °C
